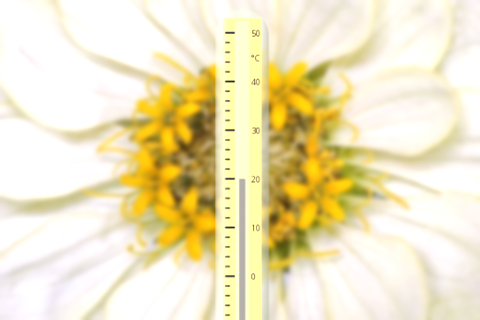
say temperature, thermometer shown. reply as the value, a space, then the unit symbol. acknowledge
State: 20 °C
